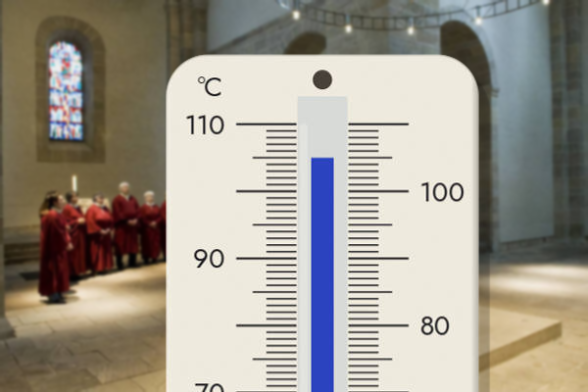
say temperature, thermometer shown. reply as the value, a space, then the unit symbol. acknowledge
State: 105 °C
